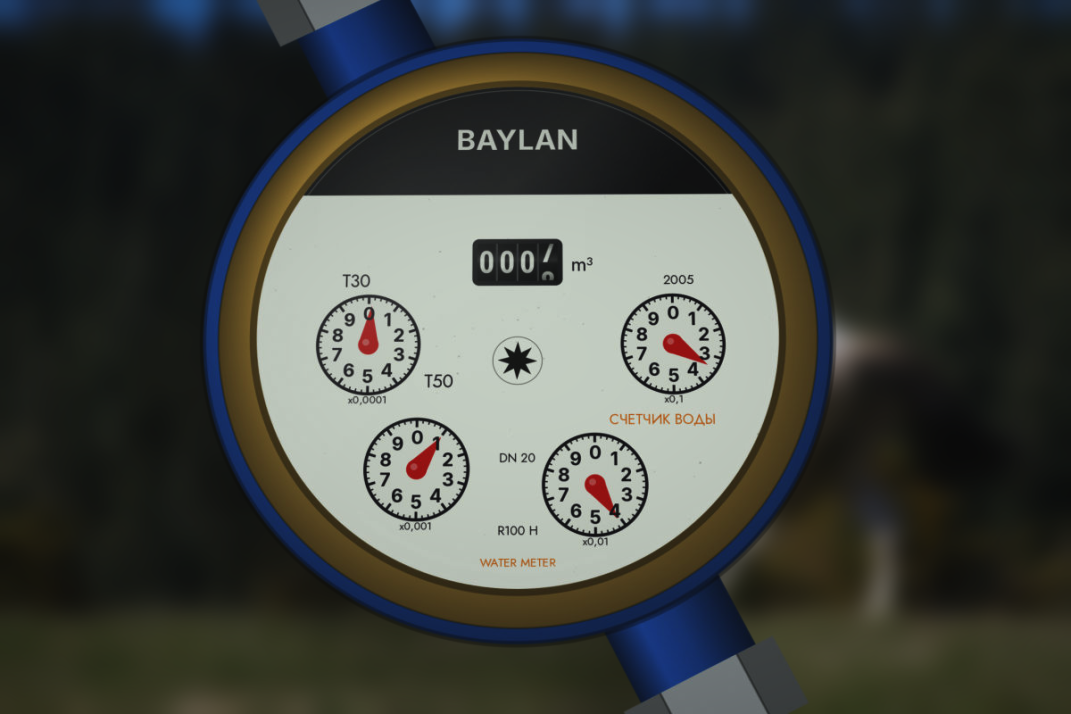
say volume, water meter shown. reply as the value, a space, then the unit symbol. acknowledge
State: 7.3410 m³
